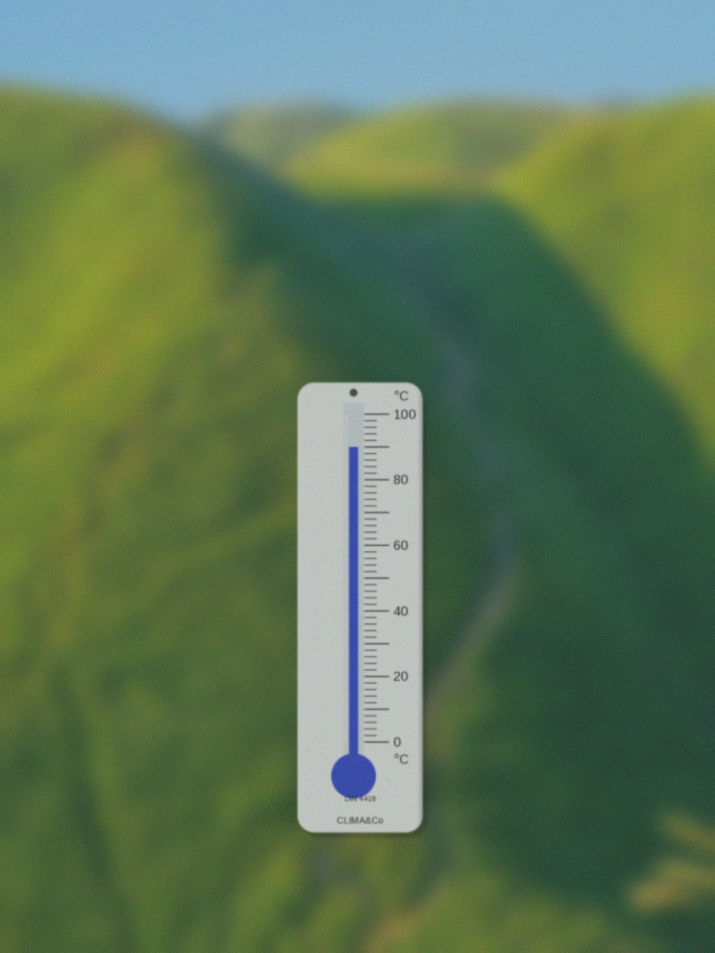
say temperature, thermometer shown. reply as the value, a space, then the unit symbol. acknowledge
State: 90 °C
